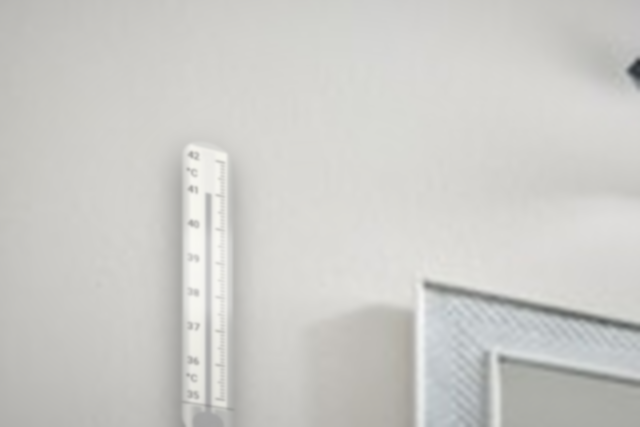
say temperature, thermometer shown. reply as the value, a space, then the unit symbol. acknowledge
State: 41 °C
